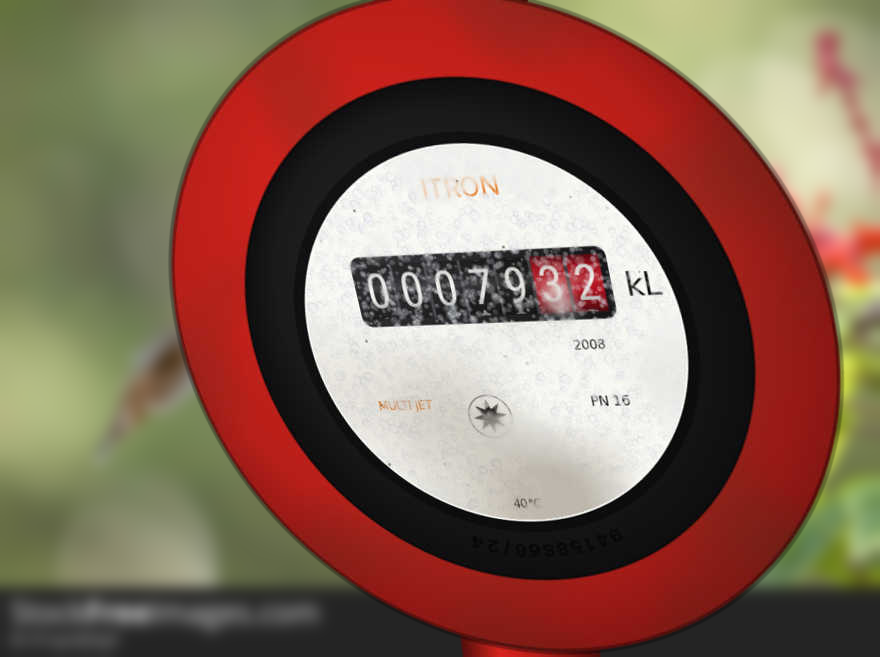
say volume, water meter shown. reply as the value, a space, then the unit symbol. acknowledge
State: 79.32 kL
